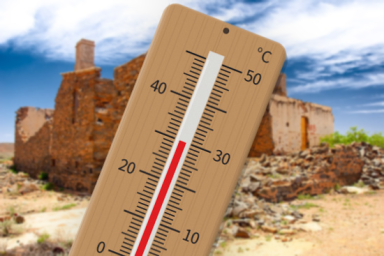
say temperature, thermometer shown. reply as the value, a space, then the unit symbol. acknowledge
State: 30 °C
